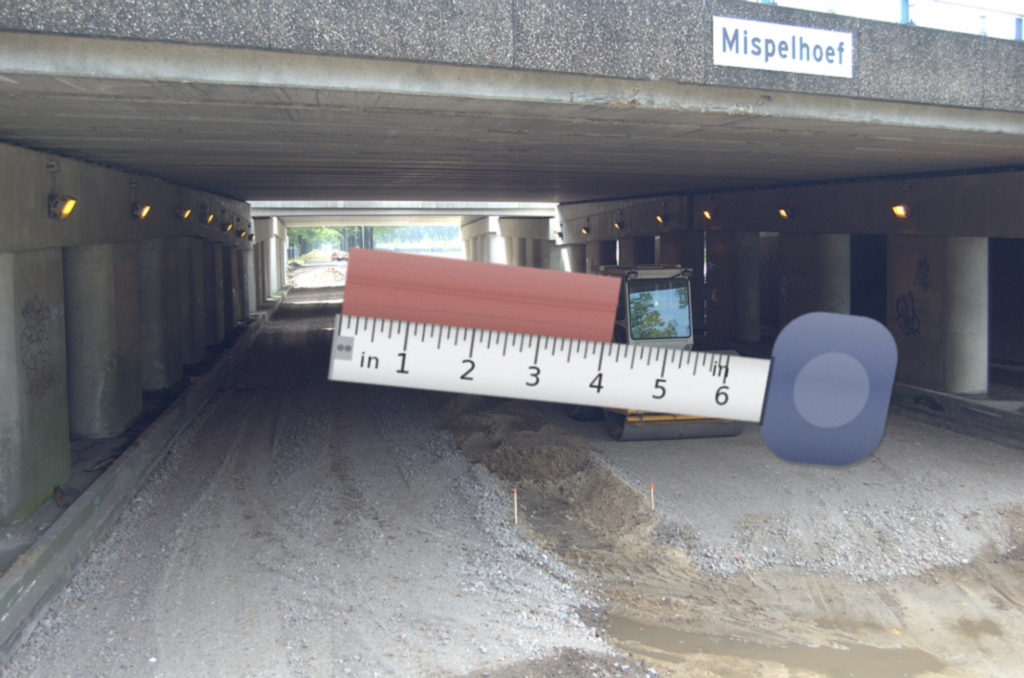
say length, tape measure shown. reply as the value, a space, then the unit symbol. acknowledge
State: 4.125 in
